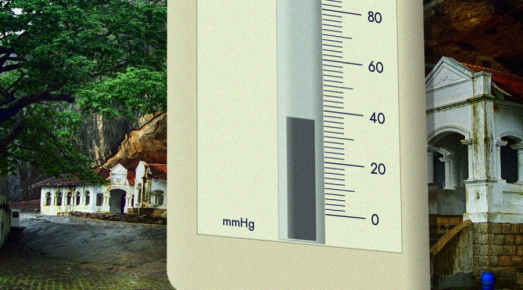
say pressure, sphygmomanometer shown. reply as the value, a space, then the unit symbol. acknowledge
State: 36 mmHg
